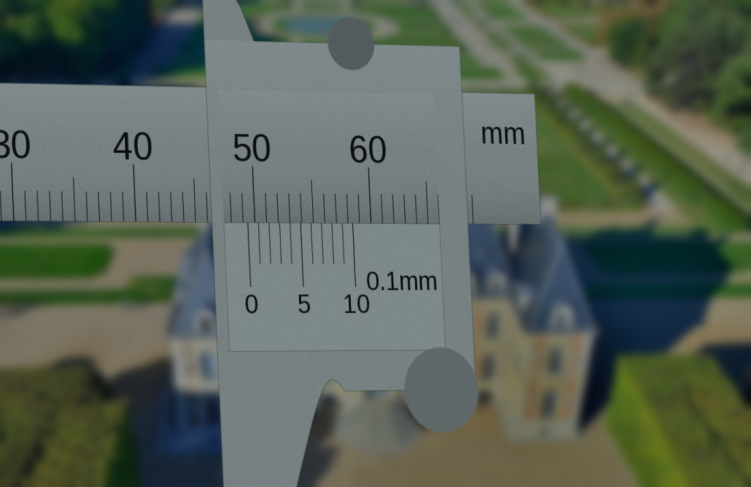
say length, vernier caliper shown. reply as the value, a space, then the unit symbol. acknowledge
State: 49.4 mm
